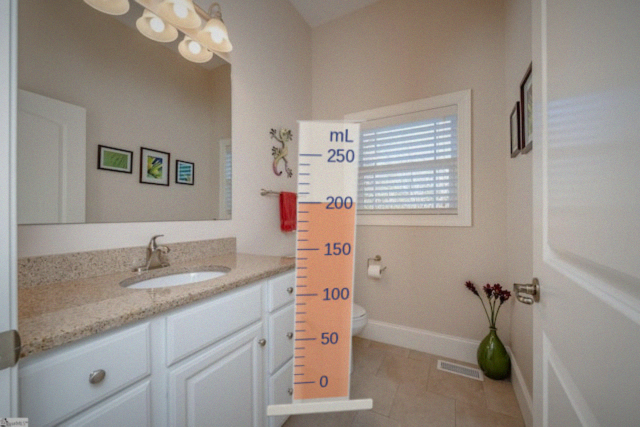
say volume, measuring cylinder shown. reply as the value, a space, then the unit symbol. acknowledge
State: 200 mL
